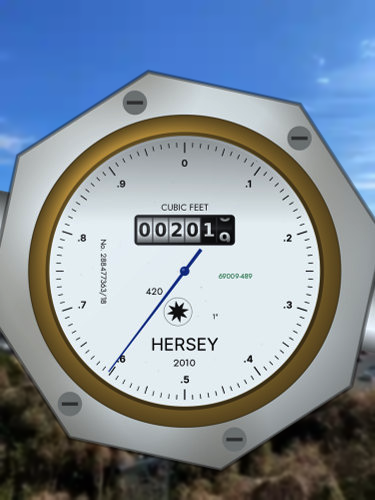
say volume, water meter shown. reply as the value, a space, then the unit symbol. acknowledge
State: 2018.60 ft³
